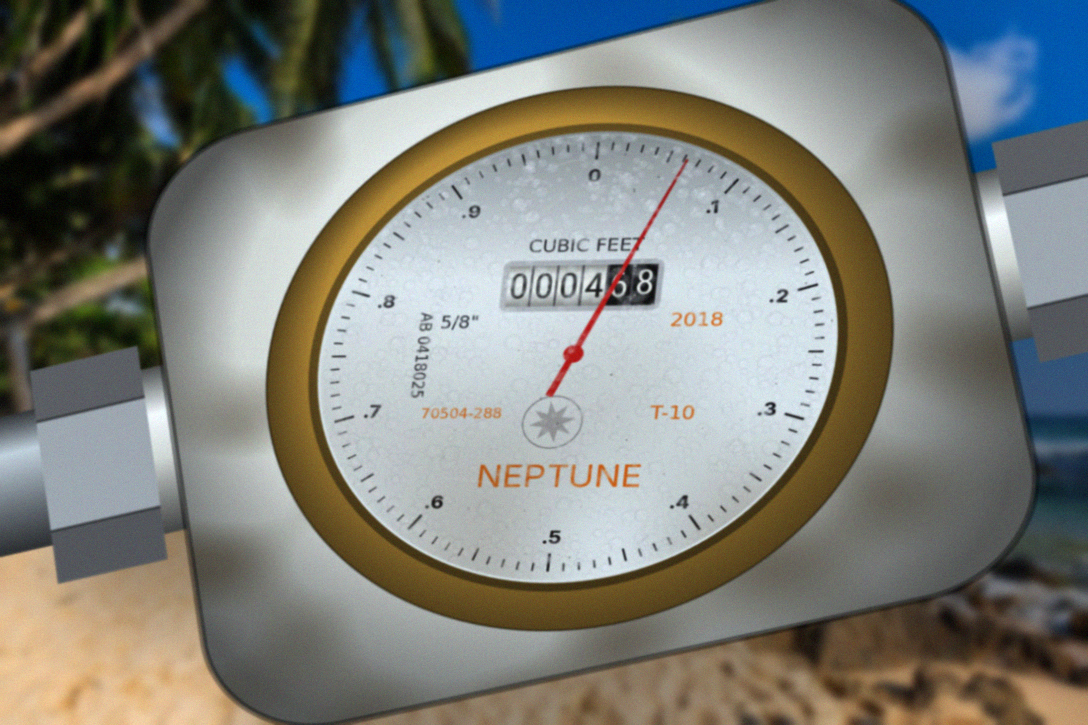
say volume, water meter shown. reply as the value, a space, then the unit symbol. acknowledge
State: 468.06 ft³
